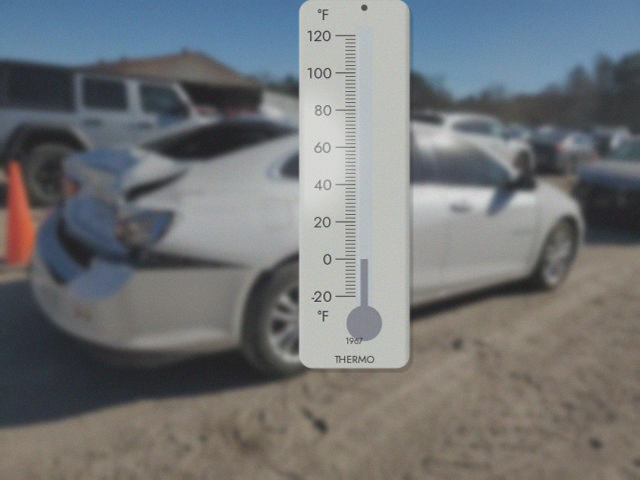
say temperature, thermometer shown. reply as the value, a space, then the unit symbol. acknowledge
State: 0 °F
